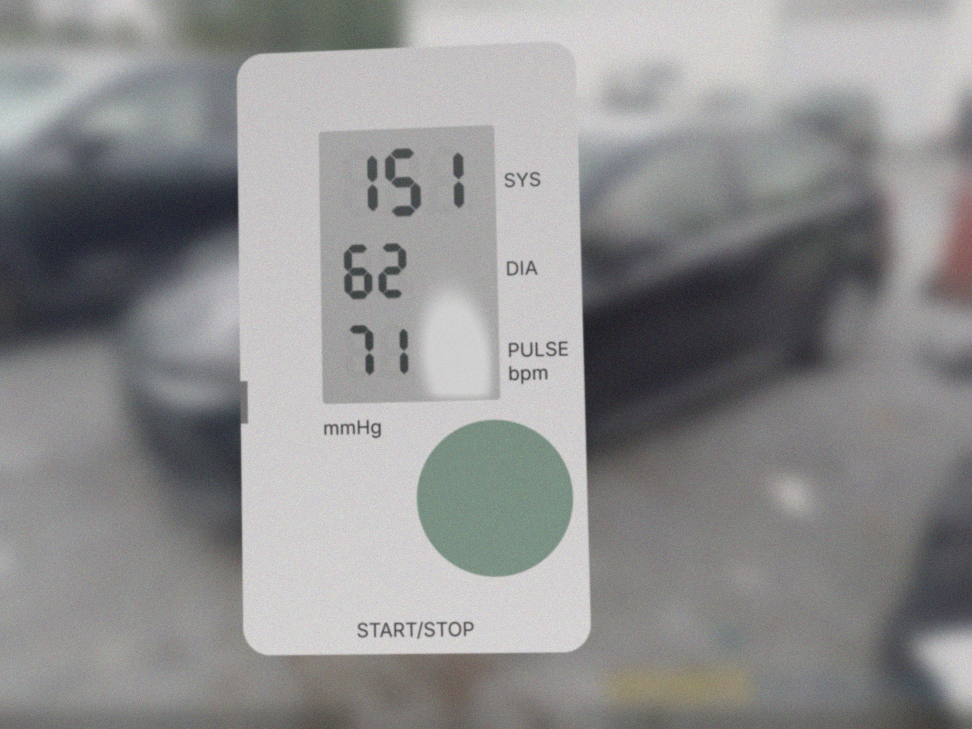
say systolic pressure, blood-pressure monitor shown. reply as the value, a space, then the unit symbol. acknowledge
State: 151 mmHg
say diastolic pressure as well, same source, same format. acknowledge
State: 62 mmHg
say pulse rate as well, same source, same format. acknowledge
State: 71 bpm
